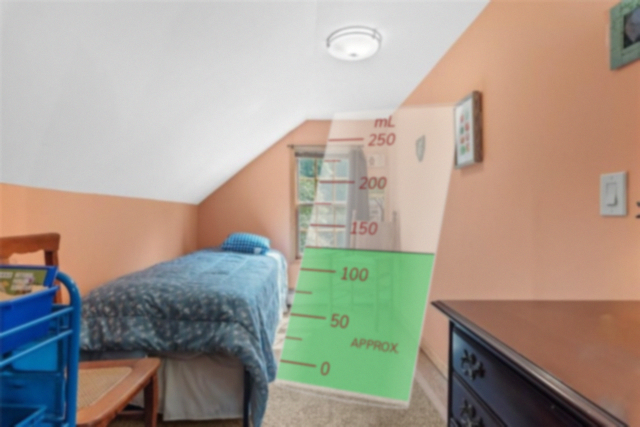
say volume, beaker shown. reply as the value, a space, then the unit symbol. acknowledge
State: 125 mL
